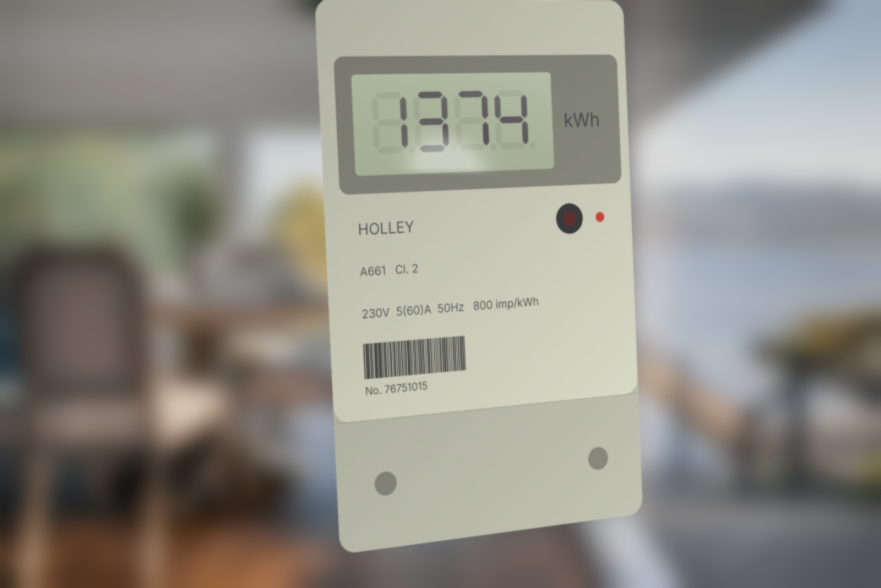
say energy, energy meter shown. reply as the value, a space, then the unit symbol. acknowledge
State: 1374 kWh
